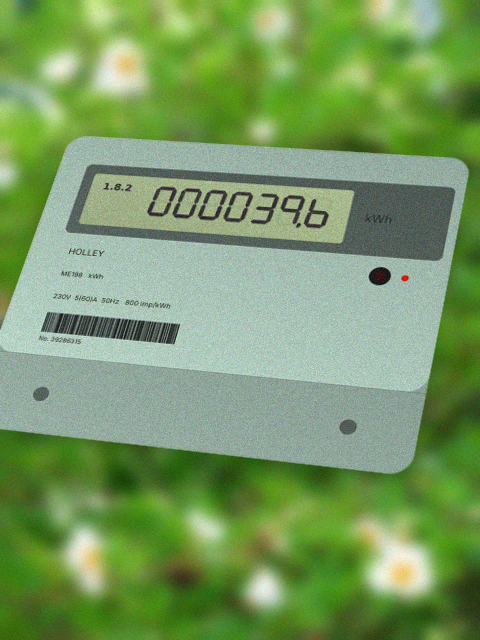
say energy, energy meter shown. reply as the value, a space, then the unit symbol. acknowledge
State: 39.6 kWh
